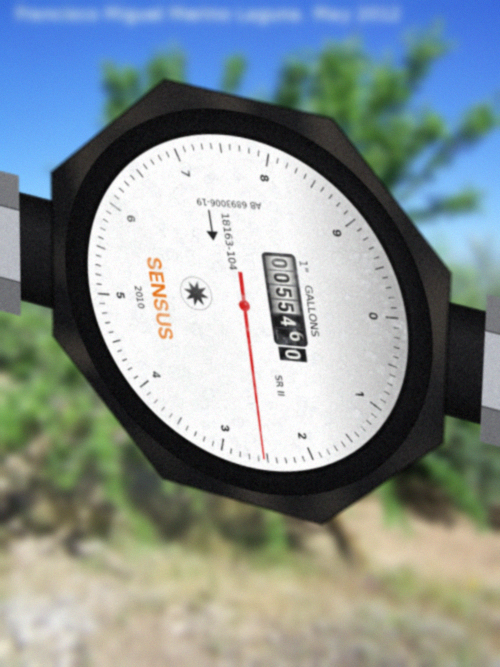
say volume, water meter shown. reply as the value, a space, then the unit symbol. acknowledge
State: 55462.5 gal
